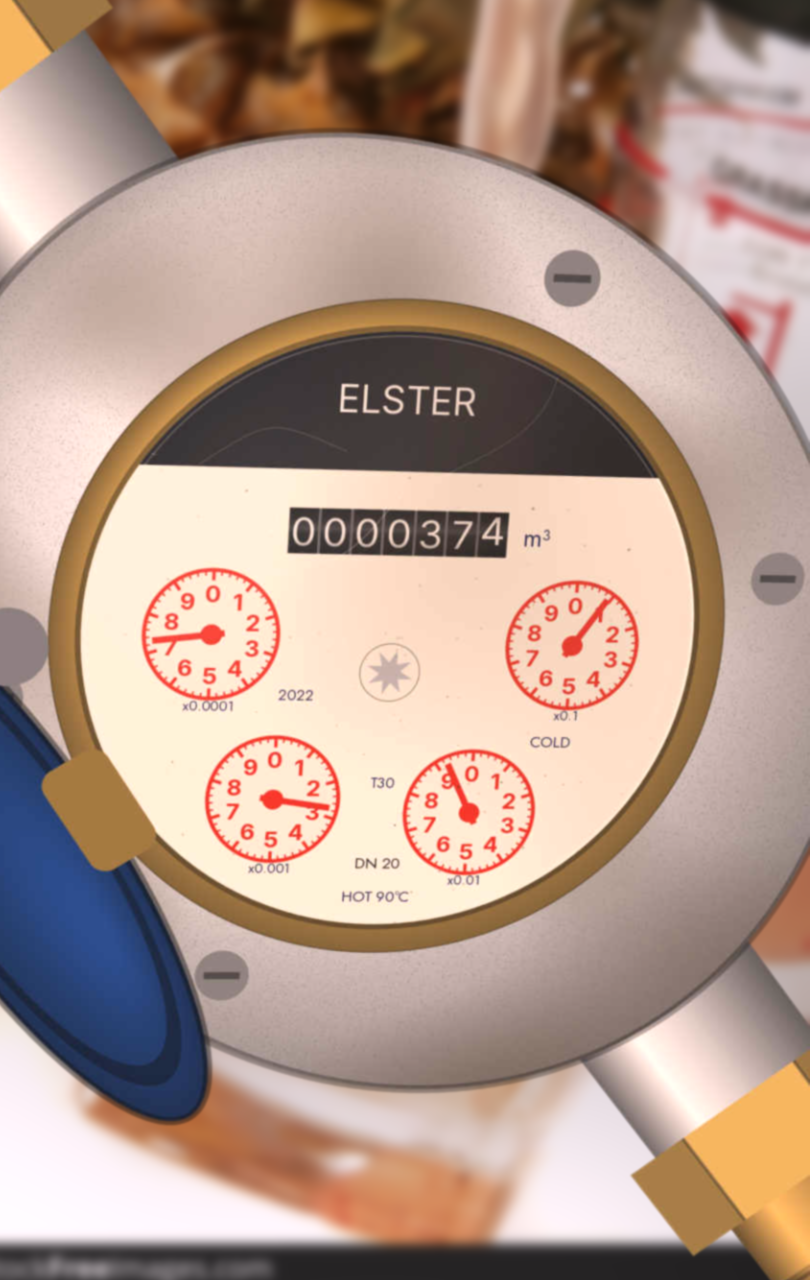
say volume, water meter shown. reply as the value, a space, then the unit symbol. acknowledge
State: 374.0927 m³
